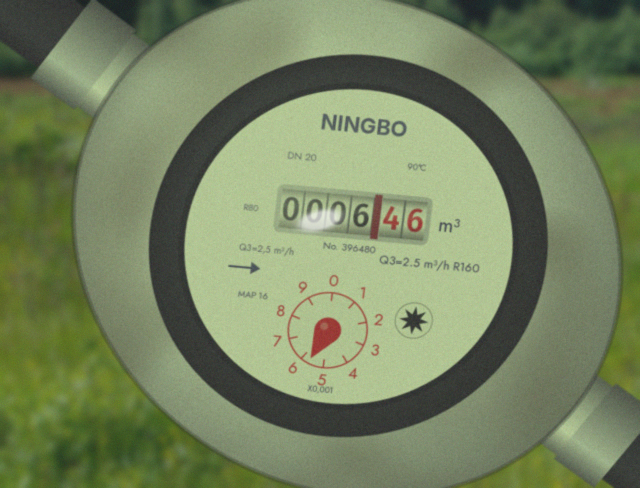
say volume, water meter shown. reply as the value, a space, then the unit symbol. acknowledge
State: 6.465 m³
